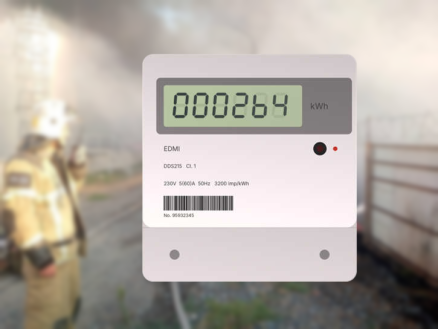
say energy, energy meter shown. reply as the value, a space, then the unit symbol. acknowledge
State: 264 kWh
